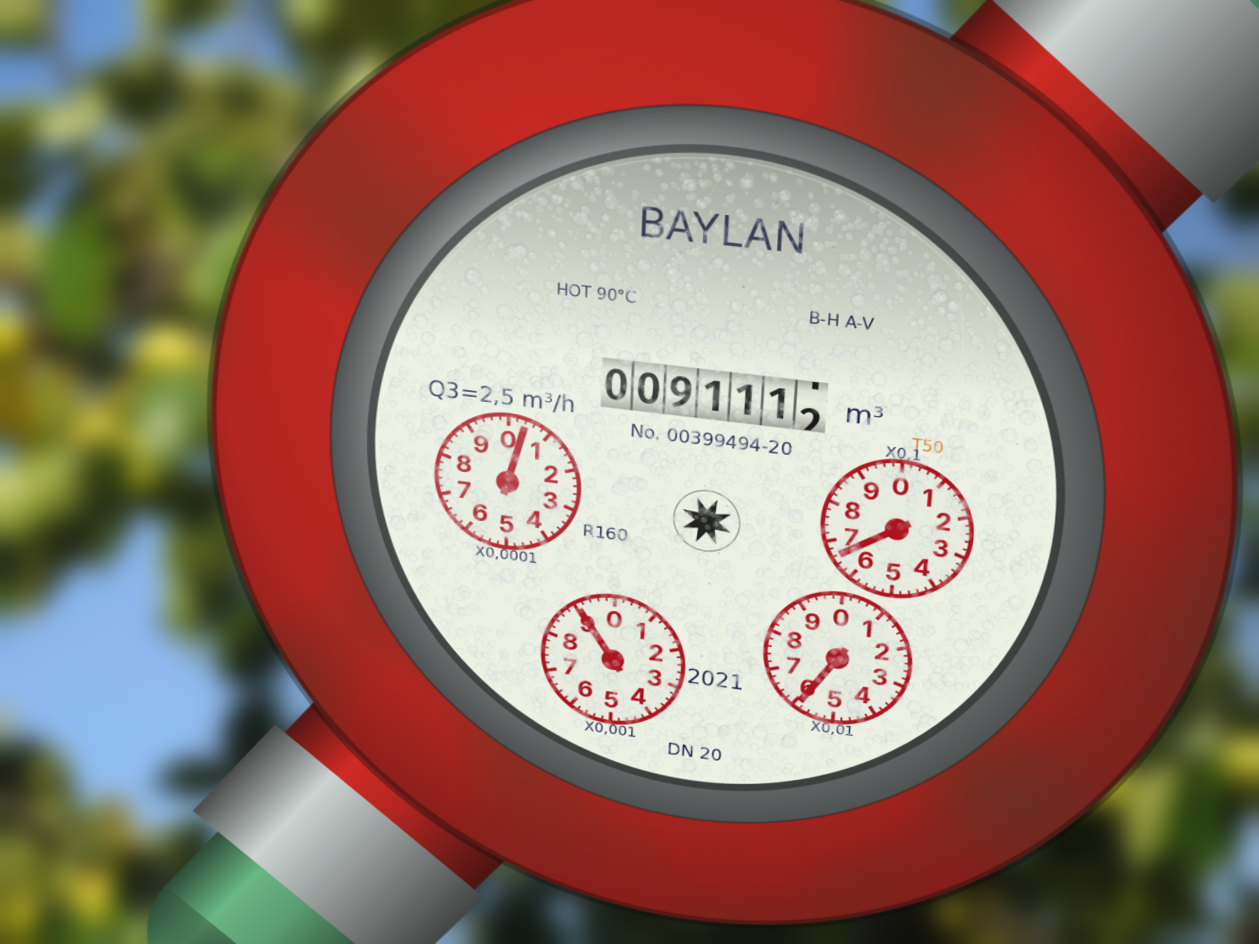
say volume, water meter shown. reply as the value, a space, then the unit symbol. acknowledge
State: 91111.6590 m³
